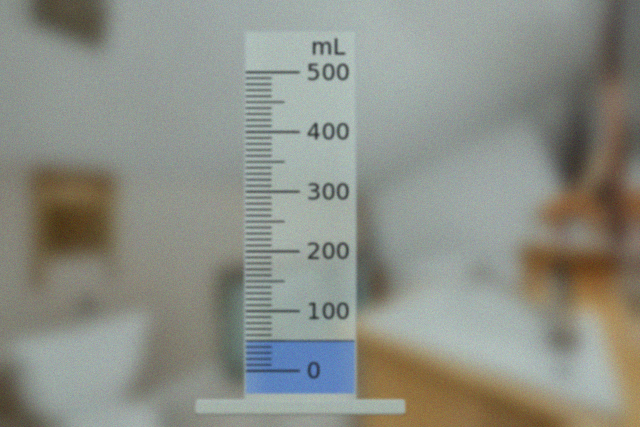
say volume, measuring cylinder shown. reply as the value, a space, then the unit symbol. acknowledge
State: 50 mL
